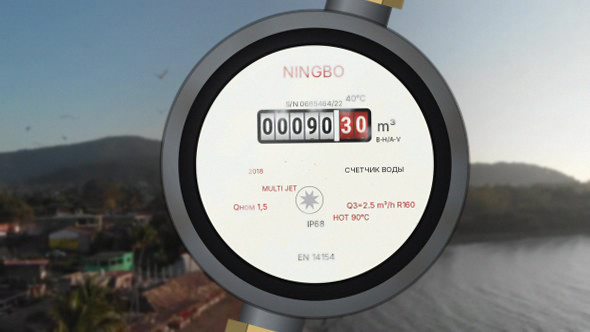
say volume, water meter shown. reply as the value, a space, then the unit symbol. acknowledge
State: 90.30 m³
